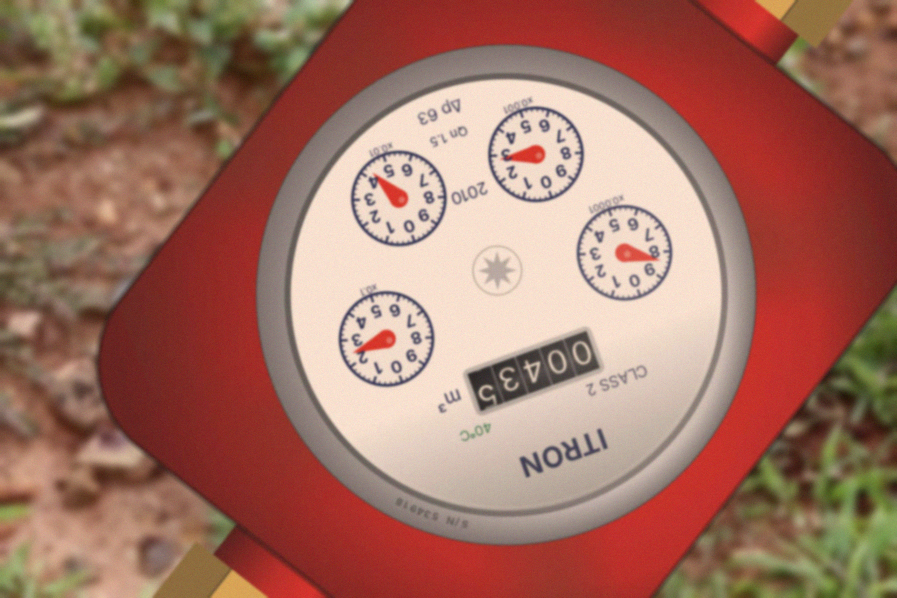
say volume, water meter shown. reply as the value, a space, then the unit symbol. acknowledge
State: 435.2428 m³
